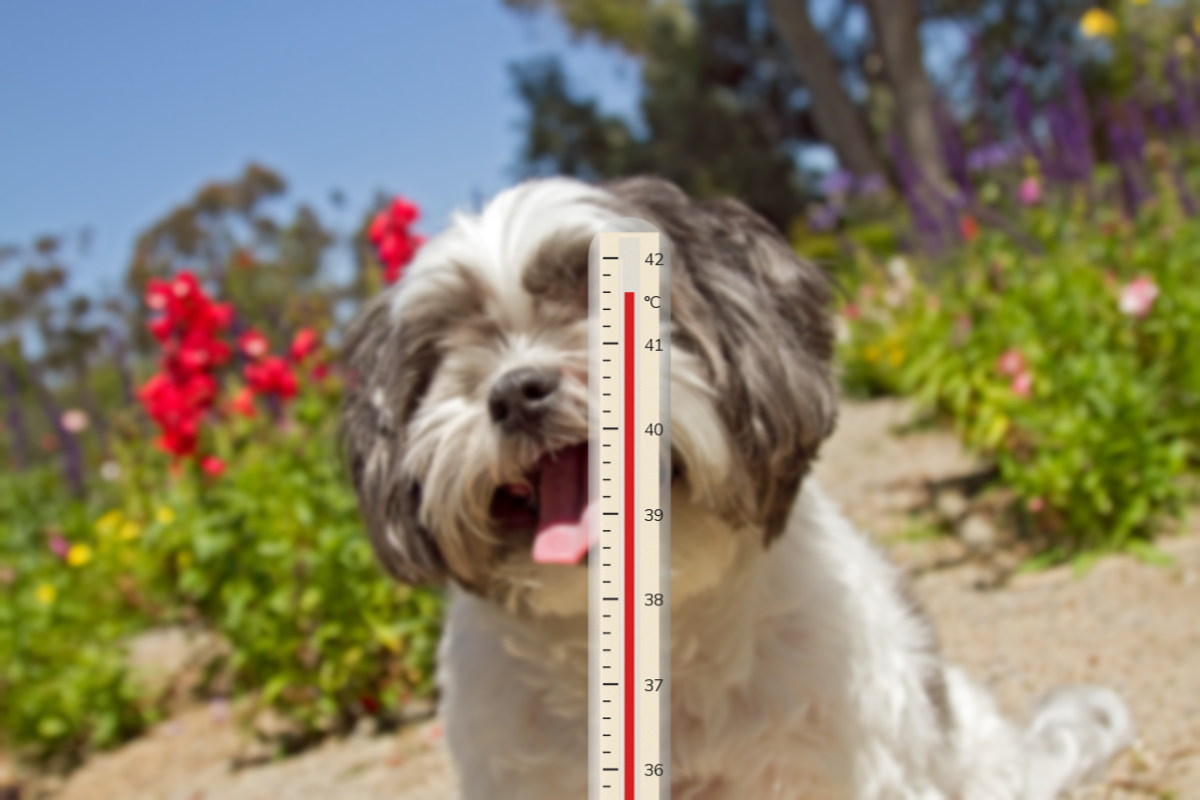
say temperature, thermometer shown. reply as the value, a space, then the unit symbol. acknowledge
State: 41.6 °C
